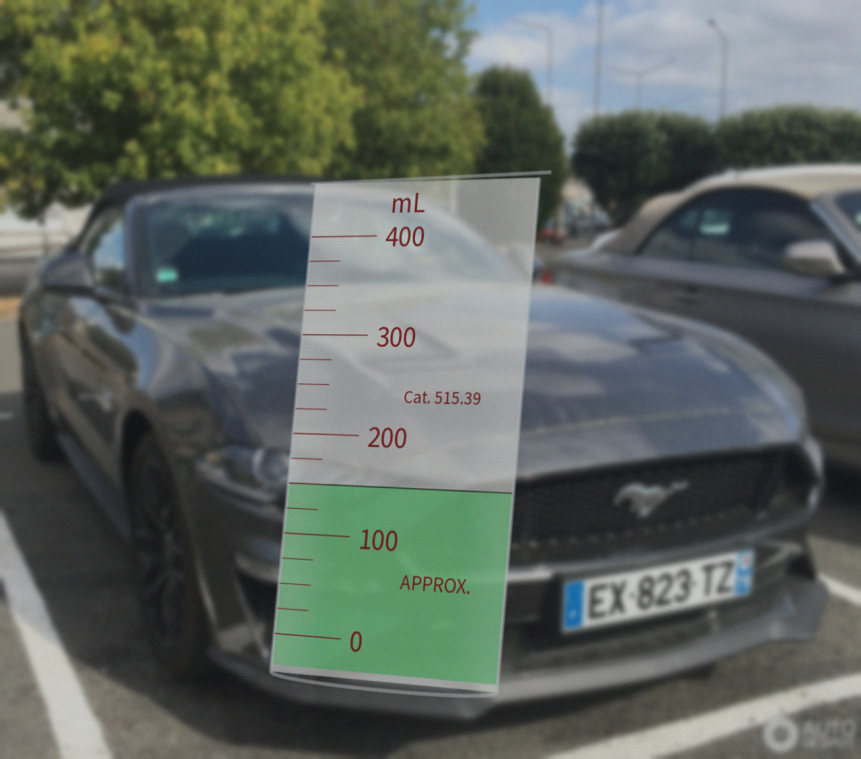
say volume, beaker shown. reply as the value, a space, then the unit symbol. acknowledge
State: 150 mL
